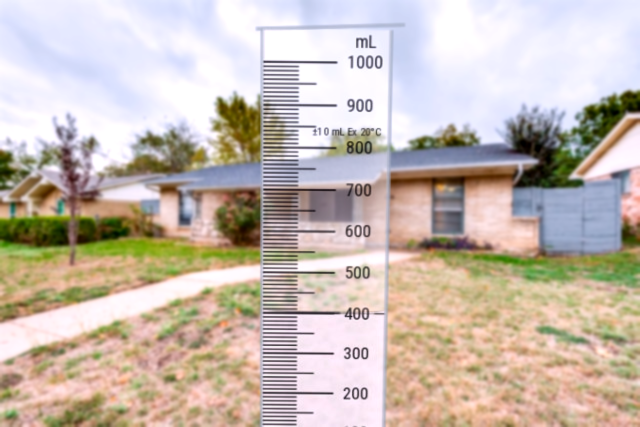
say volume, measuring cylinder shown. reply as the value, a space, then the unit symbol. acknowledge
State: 400 mL
